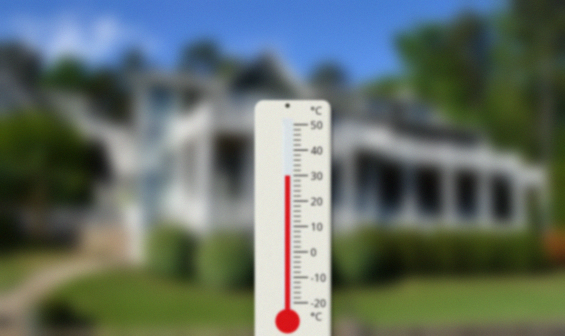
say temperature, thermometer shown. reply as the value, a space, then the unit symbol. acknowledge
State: 30 °C
